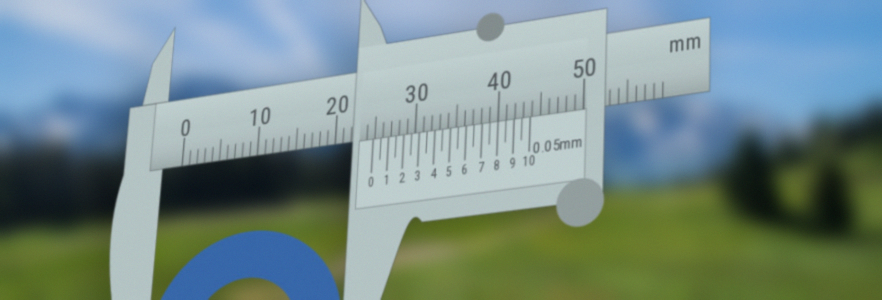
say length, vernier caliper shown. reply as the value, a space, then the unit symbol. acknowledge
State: 24.8 mm
